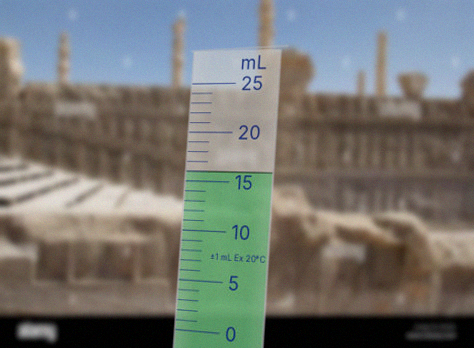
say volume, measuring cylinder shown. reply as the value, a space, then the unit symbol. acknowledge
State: 16 mL
